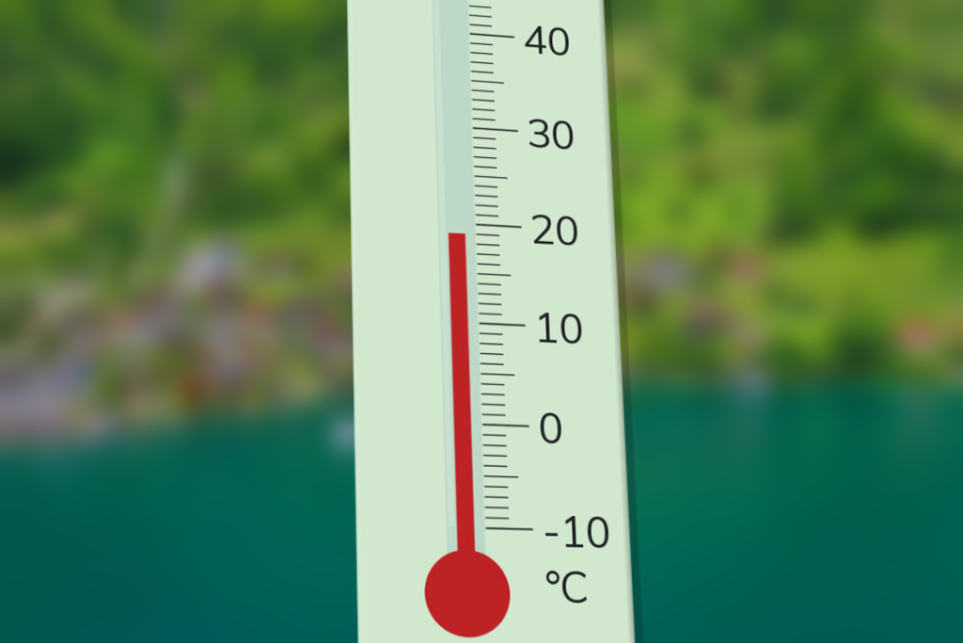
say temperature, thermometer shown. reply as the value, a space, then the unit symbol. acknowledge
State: 19 °C
